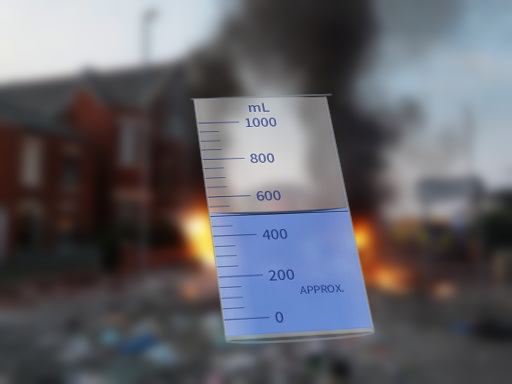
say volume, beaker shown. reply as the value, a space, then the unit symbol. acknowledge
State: 500 mL
